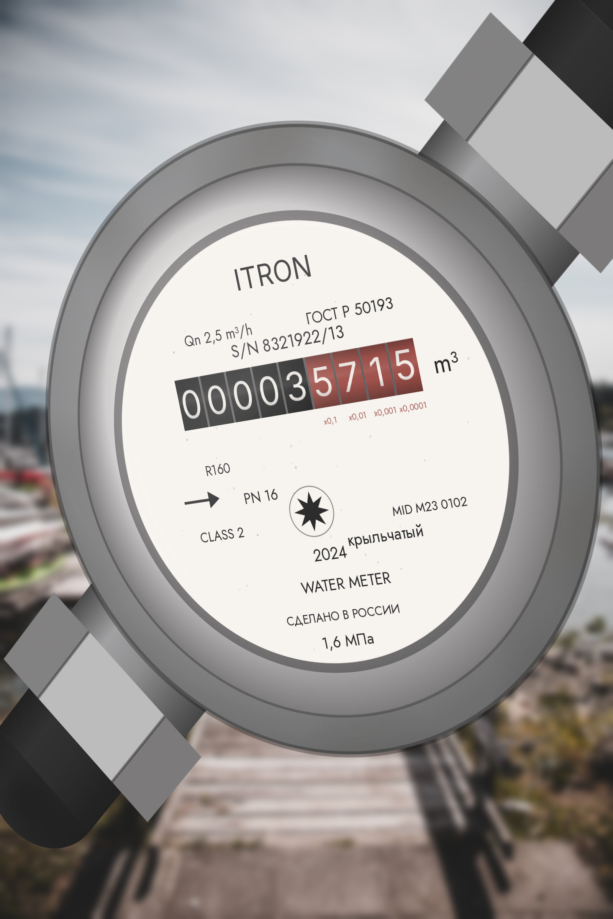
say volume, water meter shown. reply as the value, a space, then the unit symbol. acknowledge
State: 3.5715 m³
